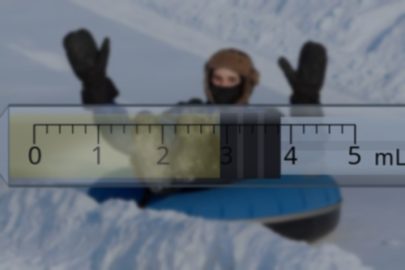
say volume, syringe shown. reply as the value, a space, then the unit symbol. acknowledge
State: 2.9 mL
